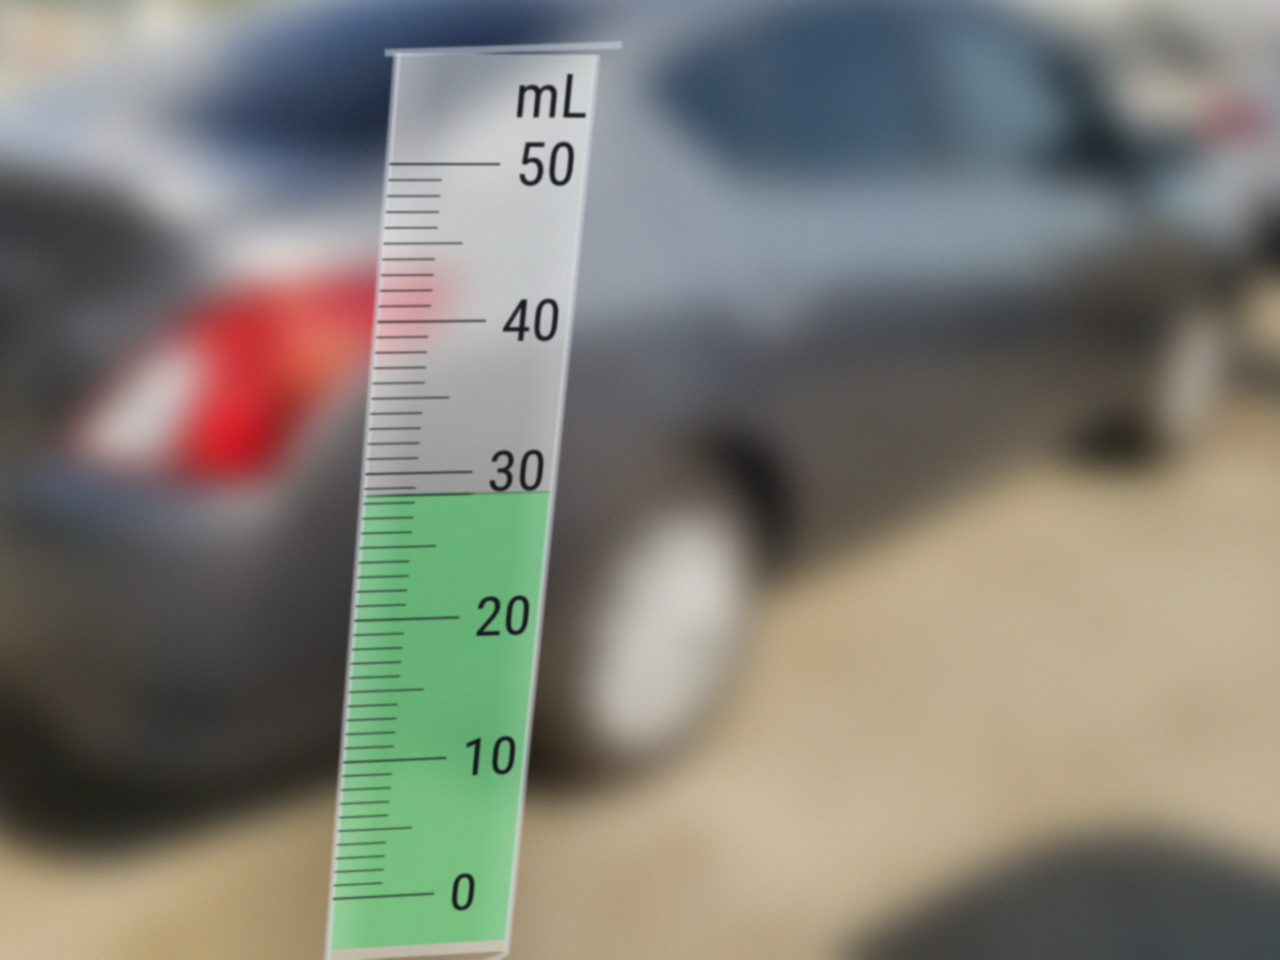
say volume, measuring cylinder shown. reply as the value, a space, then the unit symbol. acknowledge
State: 28.5 mL
